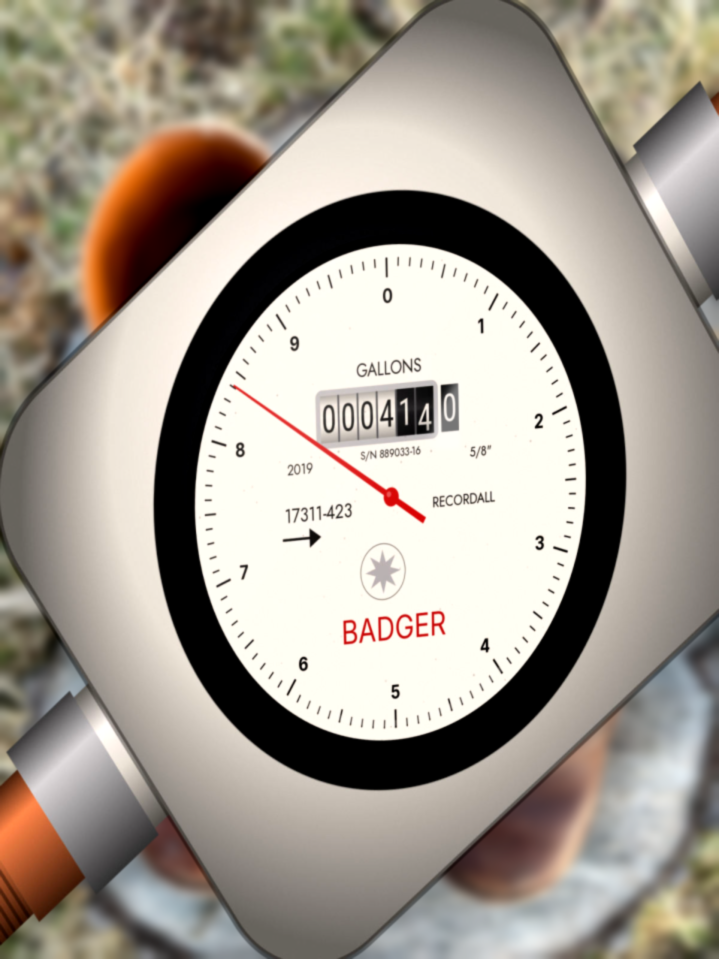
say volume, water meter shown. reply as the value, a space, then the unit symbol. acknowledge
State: 4138.4 gal
